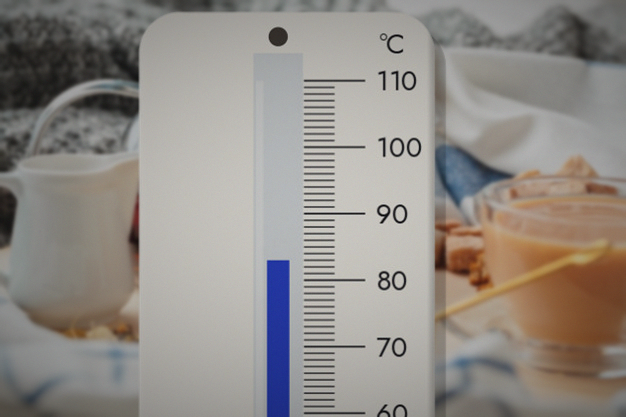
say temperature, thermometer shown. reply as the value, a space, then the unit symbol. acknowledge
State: 83 °C
